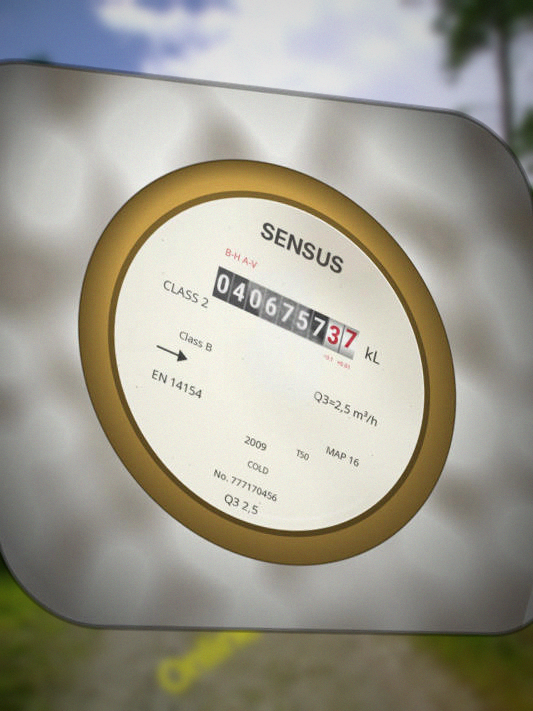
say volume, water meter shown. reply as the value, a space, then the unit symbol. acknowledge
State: 406757.37 kL
